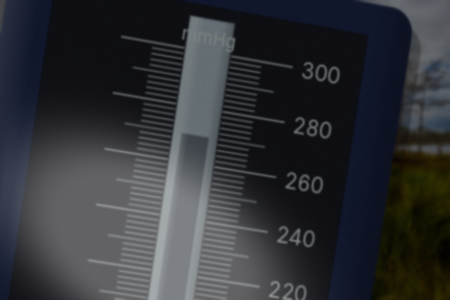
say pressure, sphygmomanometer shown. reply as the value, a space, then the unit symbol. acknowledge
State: 270 mmHg
